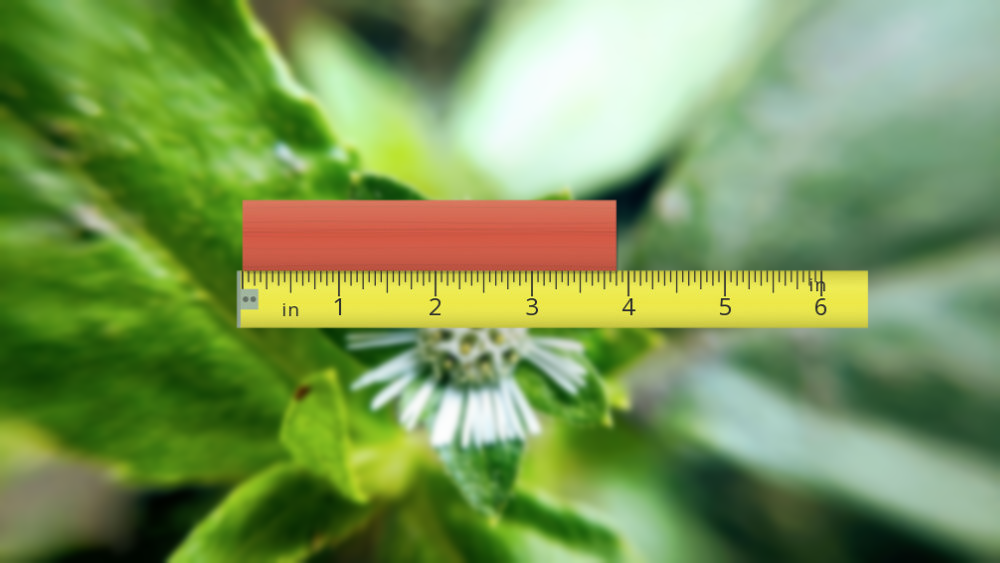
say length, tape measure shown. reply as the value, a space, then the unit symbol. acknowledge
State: 3.875 in
